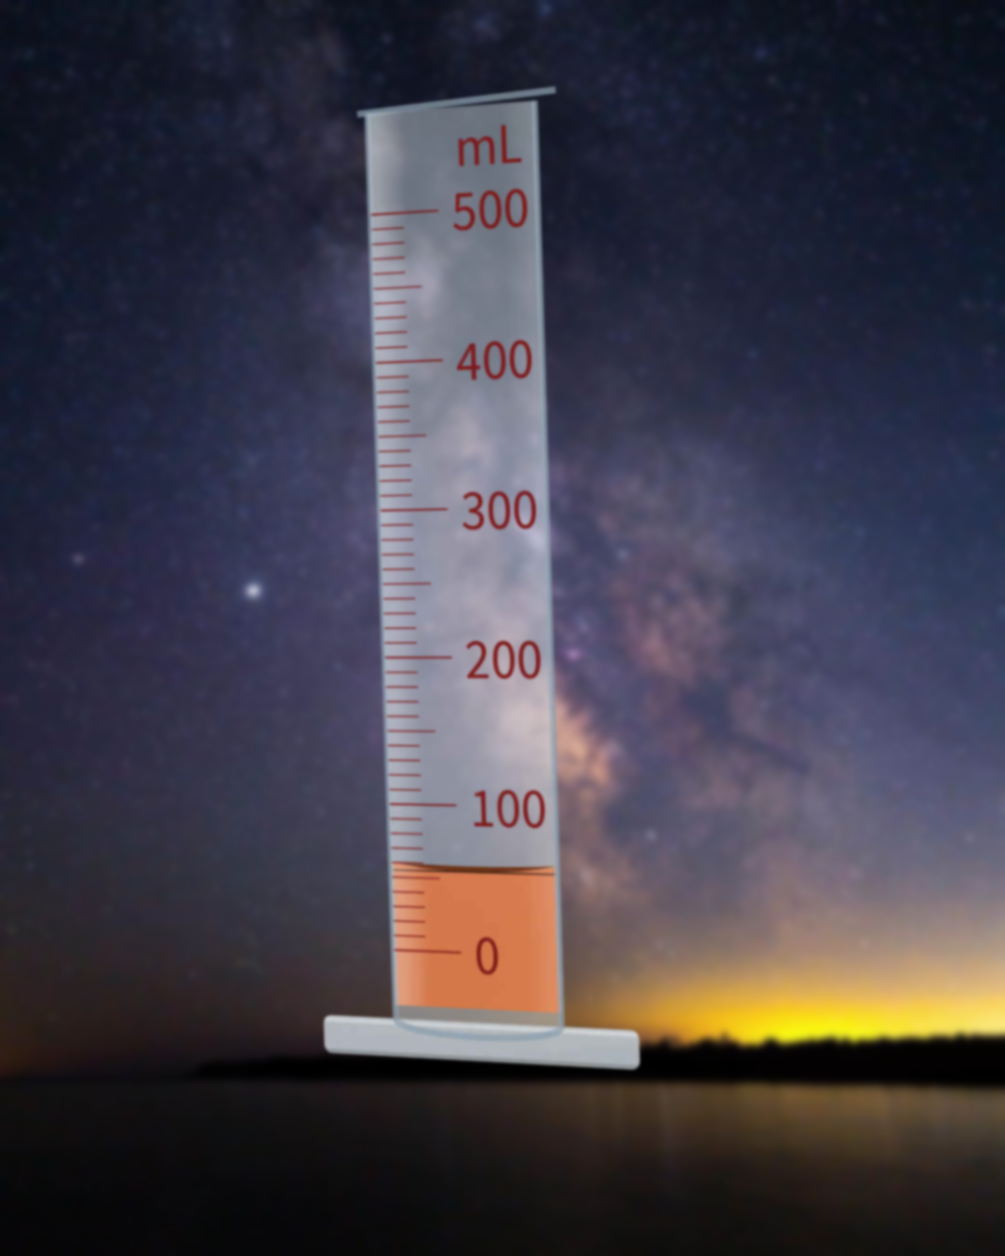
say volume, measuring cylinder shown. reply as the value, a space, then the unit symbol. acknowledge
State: 55 mL
